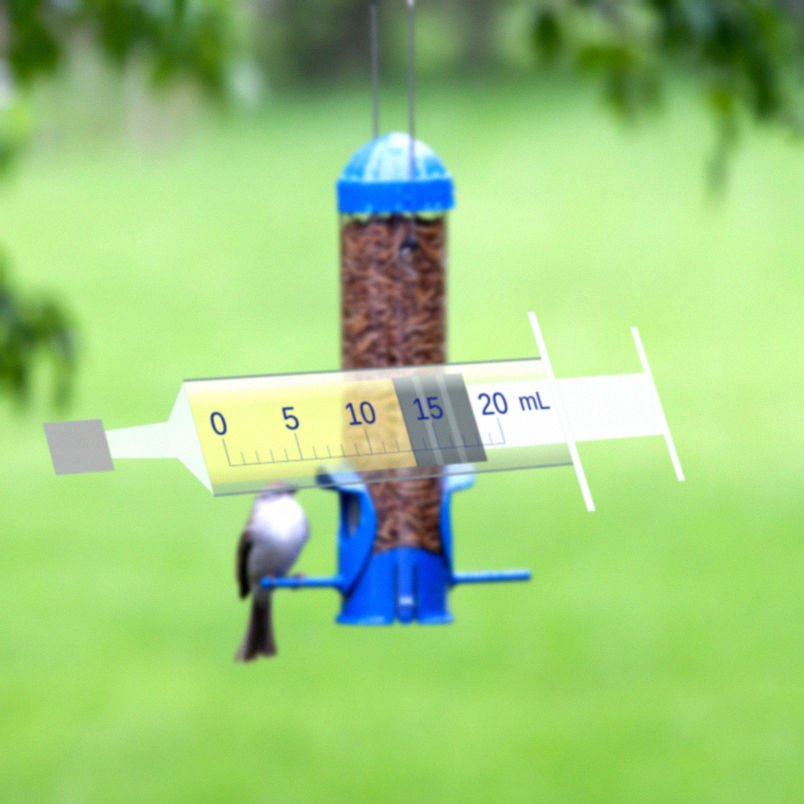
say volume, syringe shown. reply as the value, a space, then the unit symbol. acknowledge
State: 13 mL
